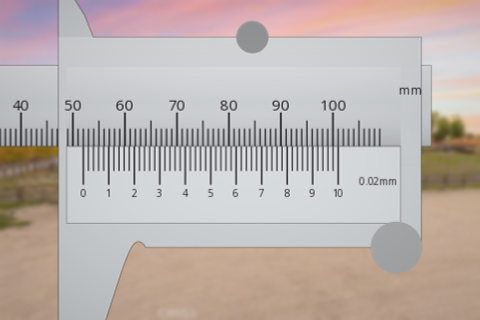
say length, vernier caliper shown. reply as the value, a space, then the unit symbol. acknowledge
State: 52.0 mm
